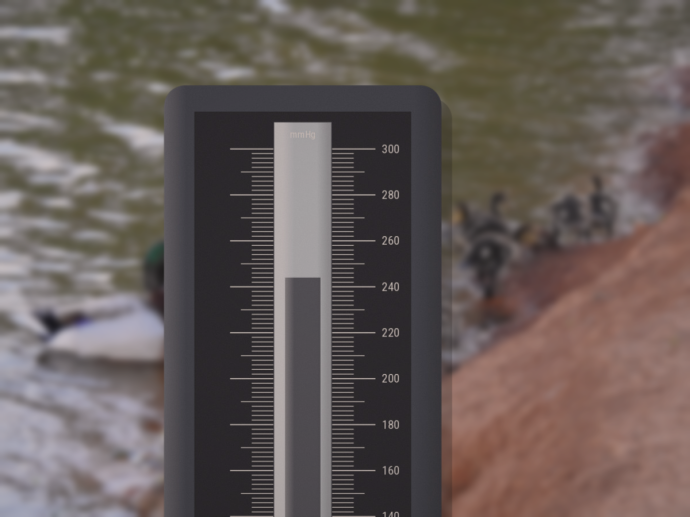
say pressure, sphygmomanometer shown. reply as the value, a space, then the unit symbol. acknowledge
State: 244 mmHg
